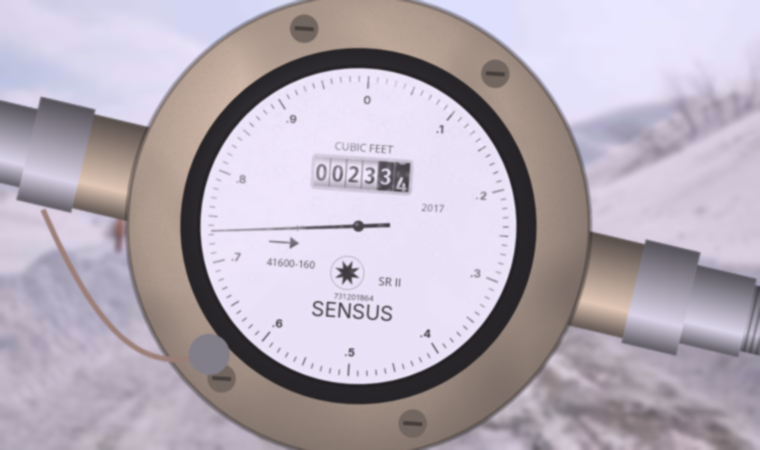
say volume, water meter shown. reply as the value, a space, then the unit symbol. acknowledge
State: 2333.73 ft³
